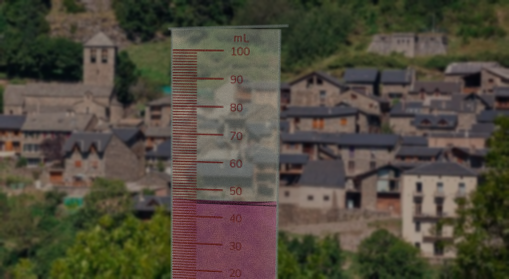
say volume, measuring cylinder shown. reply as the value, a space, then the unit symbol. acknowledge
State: 45 mL
